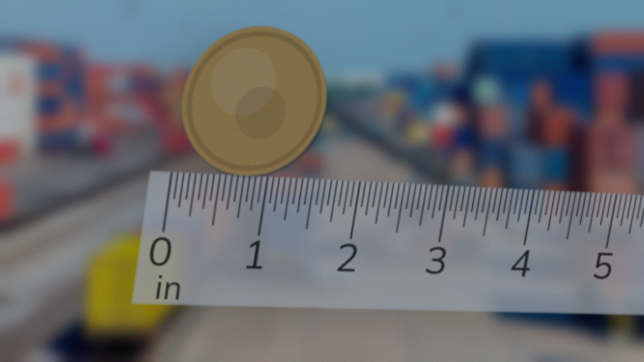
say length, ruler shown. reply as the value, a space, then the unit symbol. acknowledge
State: 1.5 in
